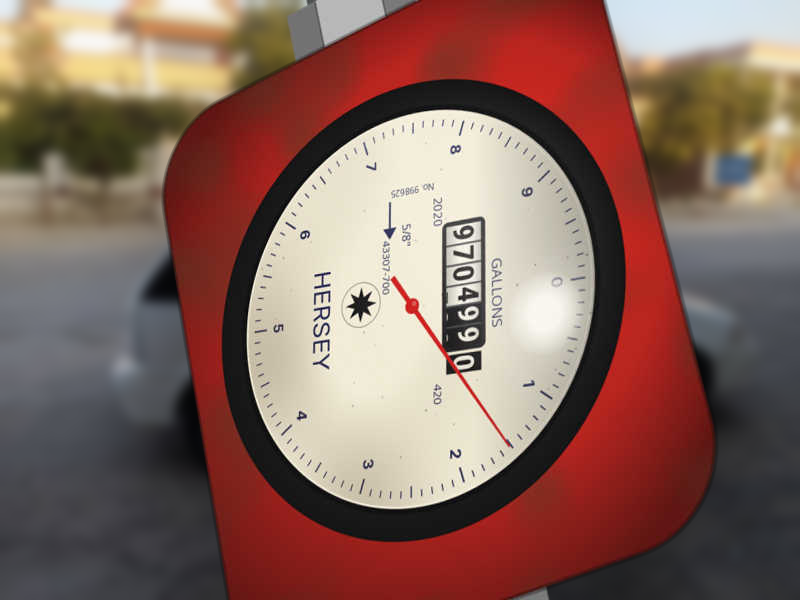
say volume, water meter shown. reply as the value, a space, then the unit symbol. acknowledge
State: 9704991.5 gal
